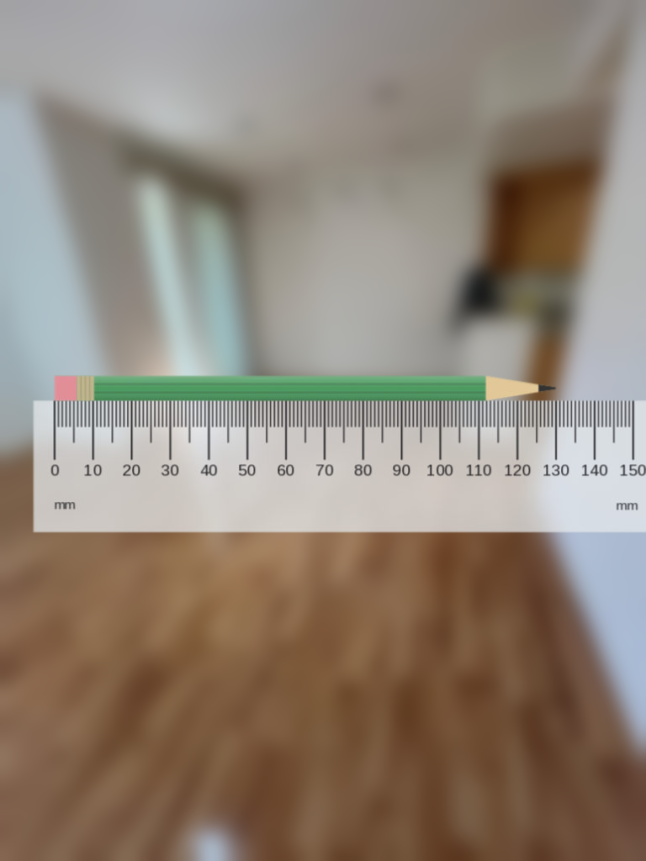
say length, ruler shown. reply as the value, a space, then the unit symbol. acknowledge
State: 130 mm
